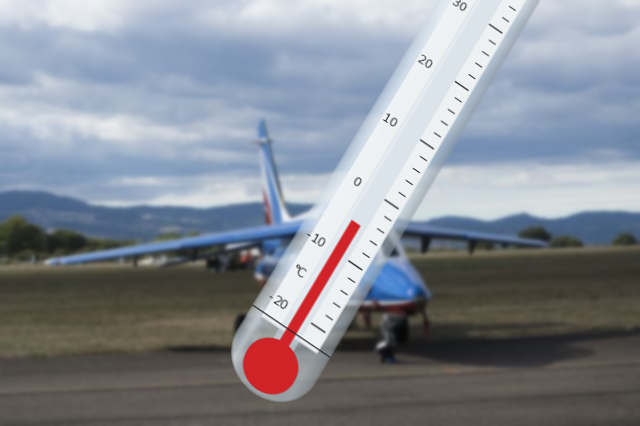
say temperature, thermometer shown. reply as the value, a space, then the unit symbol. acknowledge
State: -5 °C
